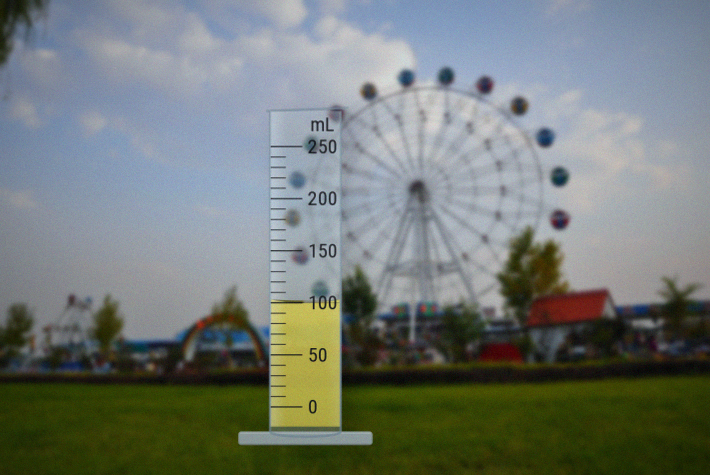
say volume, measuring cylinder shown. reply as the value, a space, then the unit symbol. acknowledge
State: 100 mL
